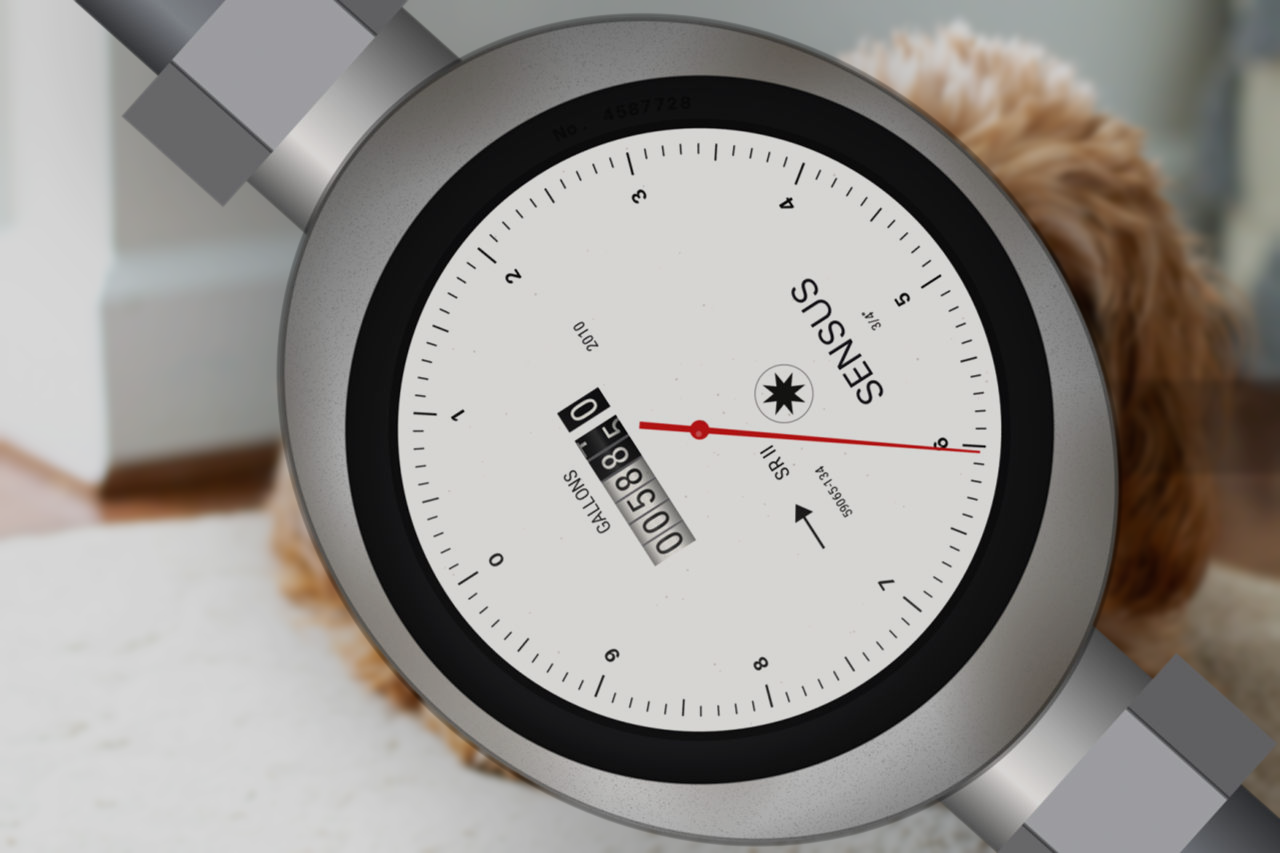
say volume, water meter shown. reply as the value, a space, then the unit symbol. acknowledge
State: 58846.0 gal
